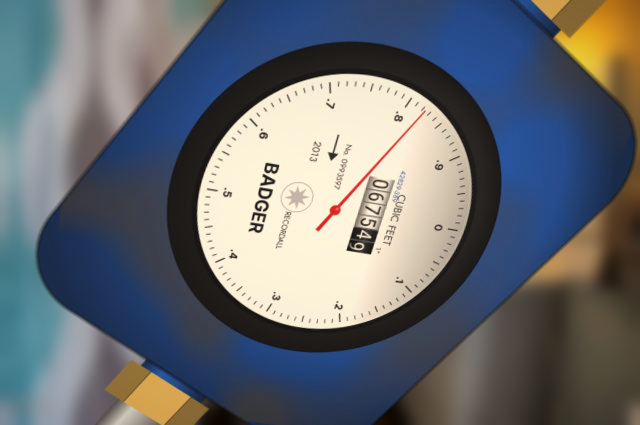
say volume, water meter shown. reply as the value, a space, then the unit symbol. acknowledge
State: 67548.82 ft³
